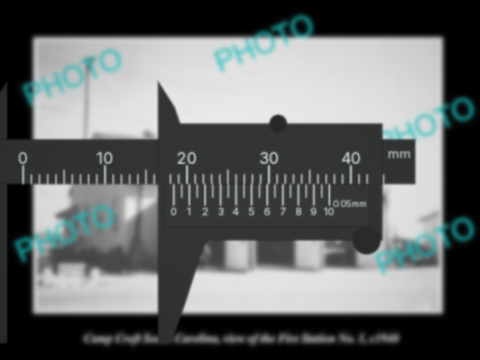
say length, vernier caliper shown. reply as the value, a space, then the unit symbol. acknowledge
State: 18.4 mm
